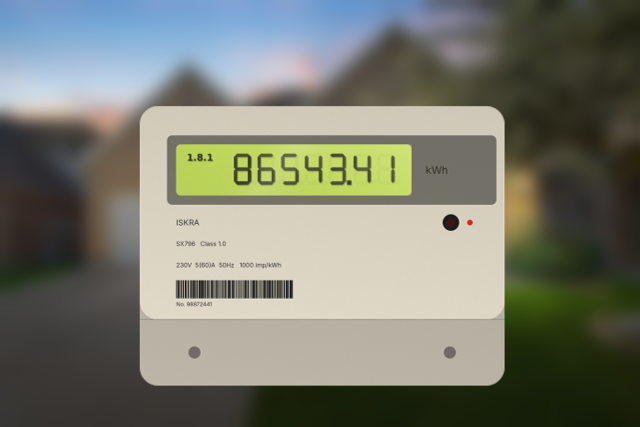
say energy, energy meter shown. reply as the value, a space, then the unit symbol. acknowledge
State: 86543.41 kWh
